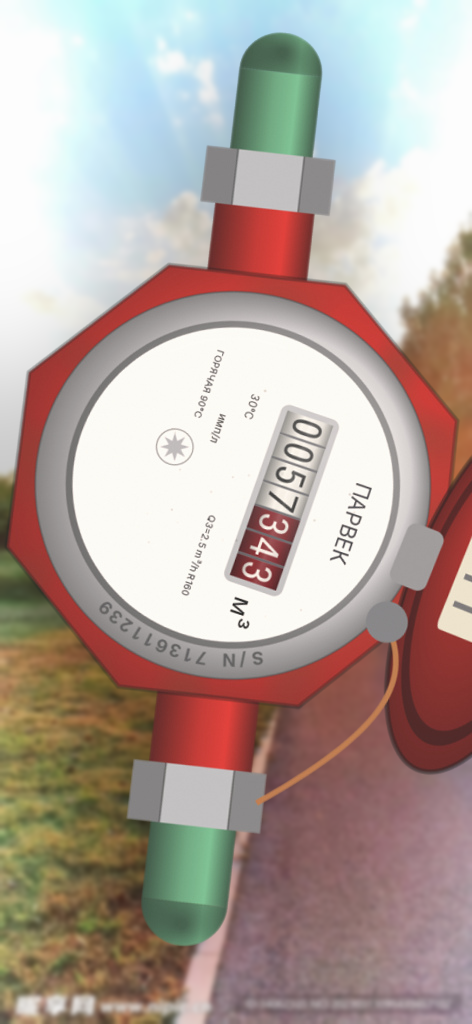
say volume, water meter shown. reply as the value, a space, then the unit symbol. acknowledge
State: 57.343 m³
